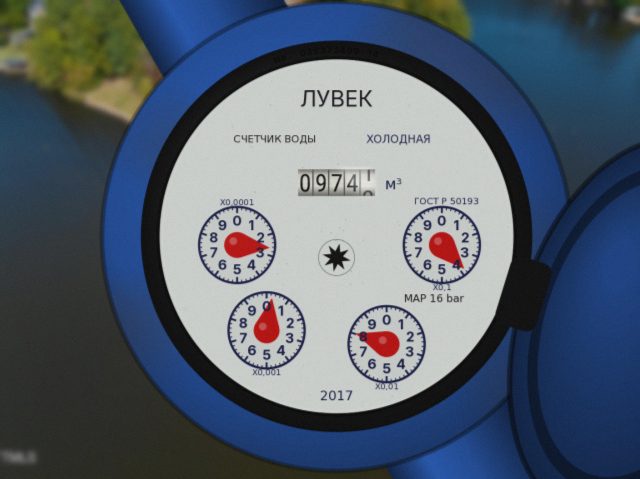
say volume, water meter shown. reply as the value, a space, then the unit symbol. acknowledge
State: 9741.3802 m³
